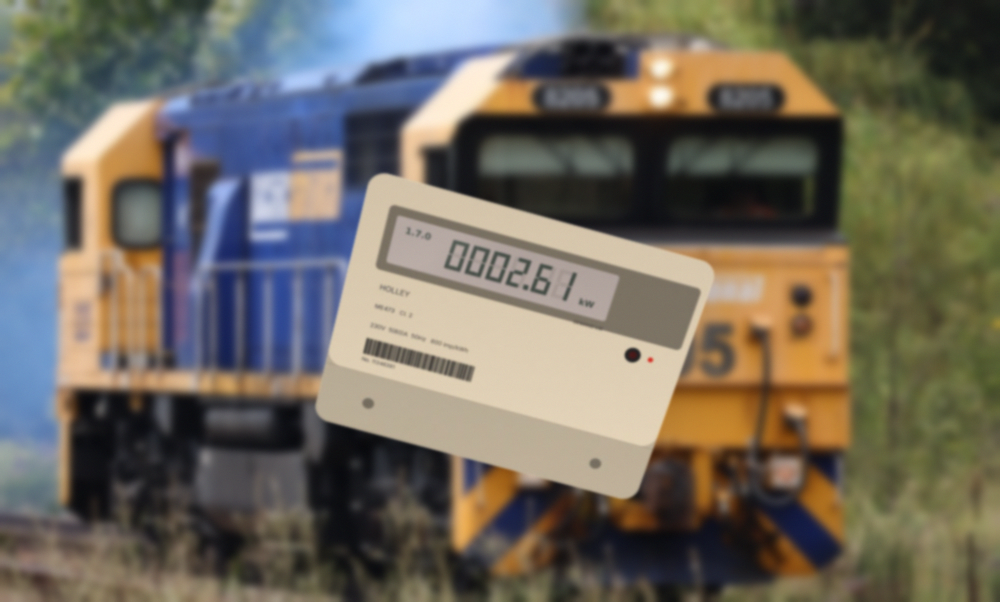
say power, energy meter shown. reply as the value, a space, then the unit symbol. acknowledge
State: 2.61 kW
